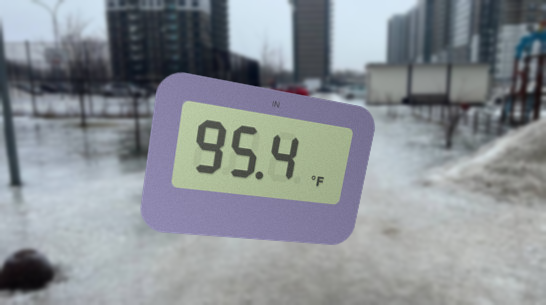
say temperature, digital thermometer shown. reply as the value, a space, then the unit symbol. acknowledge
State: 95.4 °F
